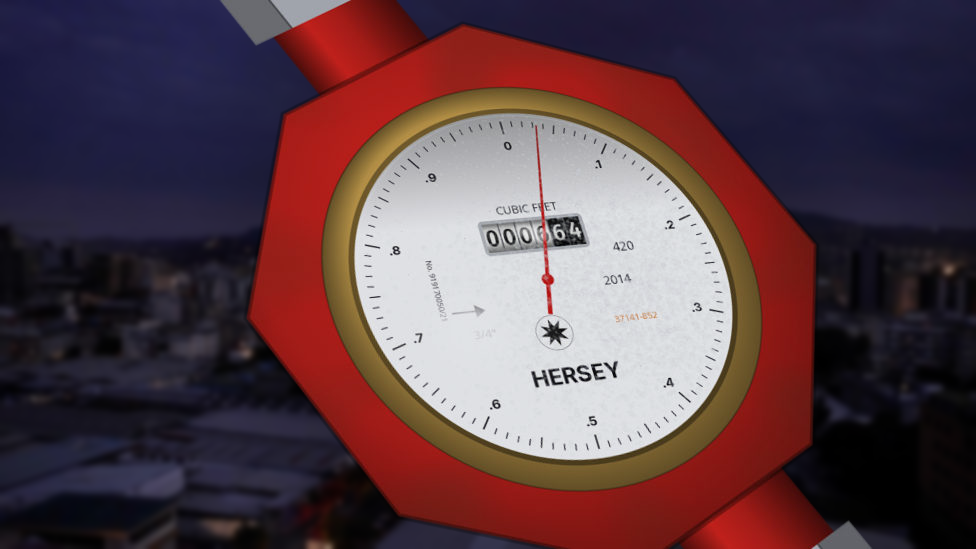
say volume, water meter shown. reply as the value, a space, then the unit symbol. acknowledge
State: 664.03 ft³
